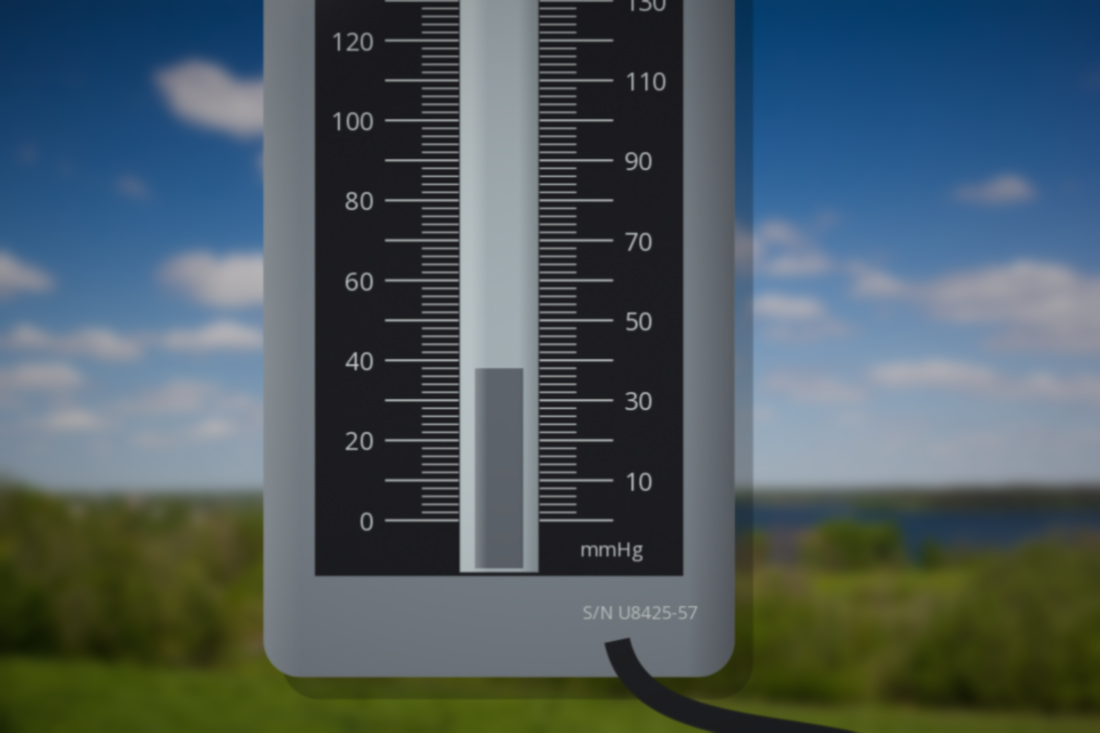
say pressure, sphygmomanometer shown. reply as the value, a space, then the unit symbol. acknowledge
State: 38 mmHg
